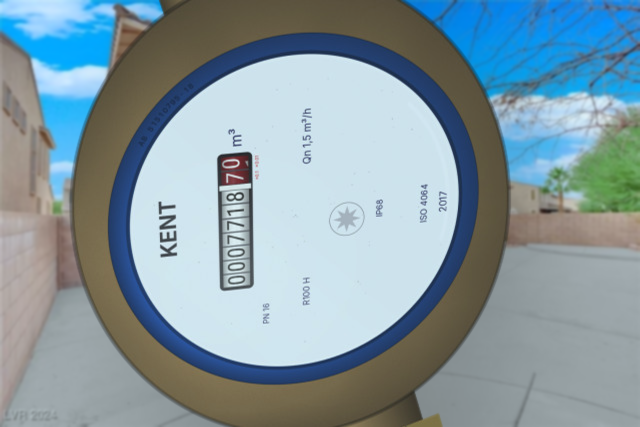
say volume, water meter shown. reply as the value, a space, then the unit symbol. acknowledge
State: 7718.70 m³
